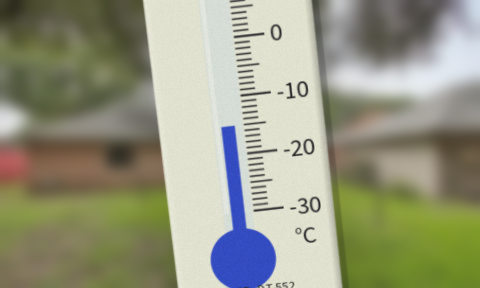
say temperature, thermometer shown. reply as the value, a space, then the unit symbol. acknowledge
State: -15 °C
